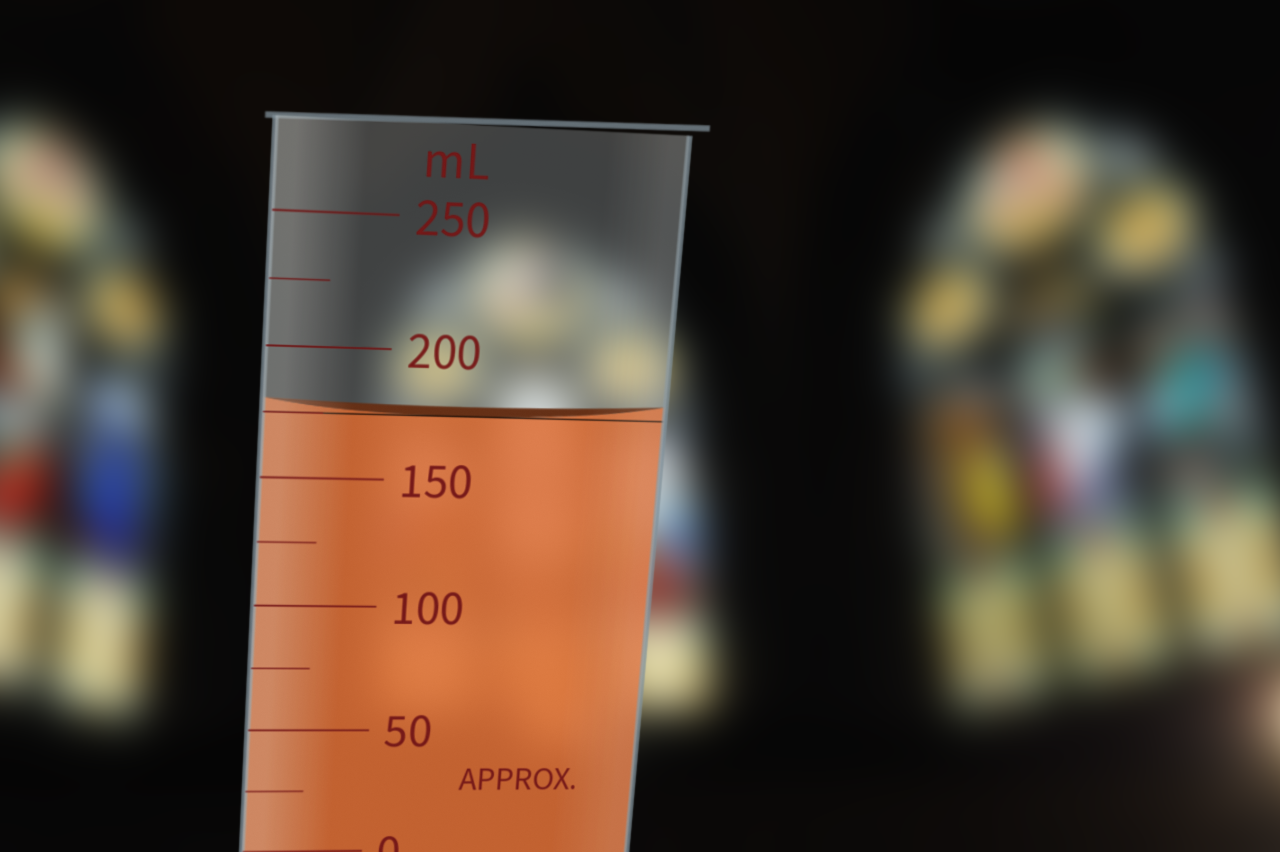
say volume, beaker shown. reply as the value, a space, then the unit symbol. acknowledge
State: 175 mL
